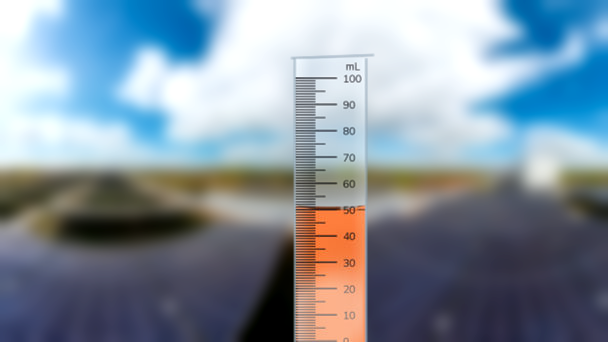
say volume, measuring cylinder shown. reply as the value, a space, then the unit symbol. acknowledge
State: 50 mL
